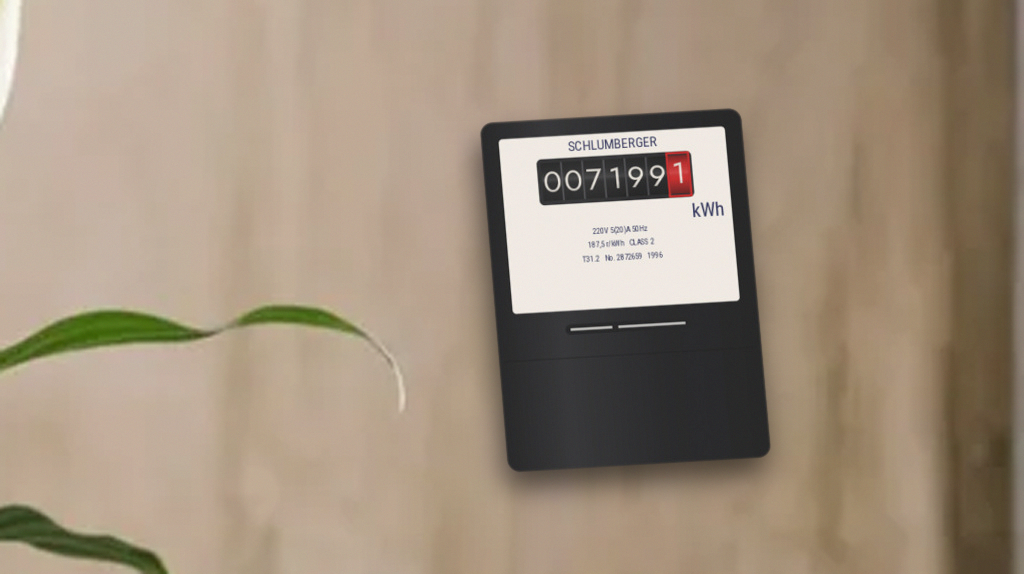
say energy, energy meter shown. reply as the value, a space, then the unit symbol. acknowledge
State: 7199.1 kWh
